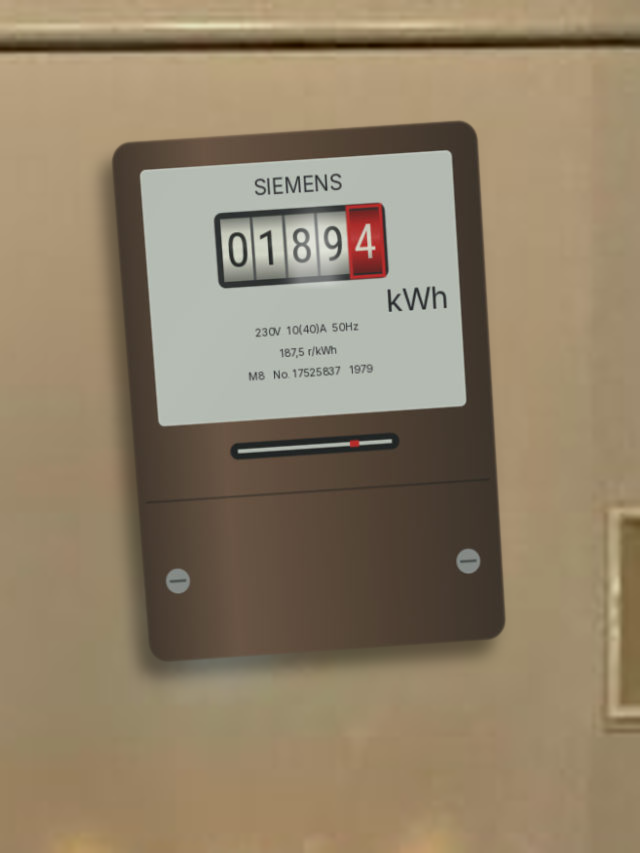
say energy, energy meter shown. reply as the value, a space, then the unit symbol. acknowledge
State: 189.4 kWh
